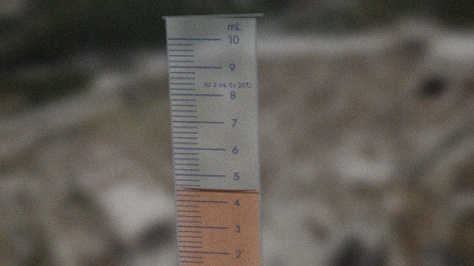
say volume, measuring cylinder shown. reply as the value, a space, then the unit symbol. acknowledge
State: 4.4 mL
